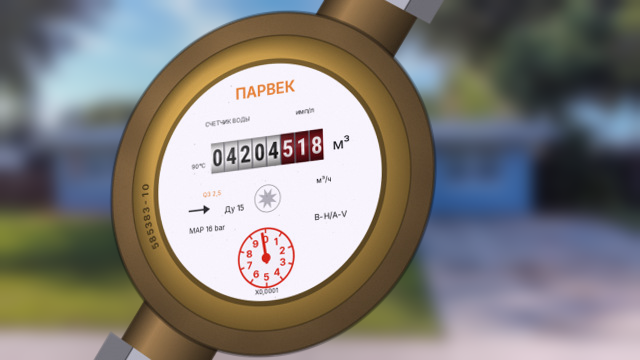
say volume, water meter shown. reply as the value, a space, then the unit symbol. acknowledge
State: 4204.5179 m³
